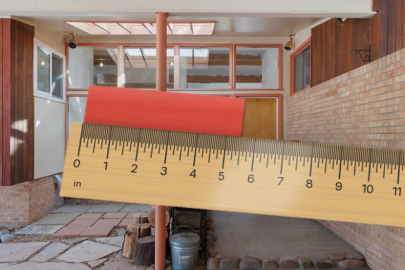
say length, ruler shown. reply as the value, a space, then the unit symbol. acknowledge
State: 5.5 in
